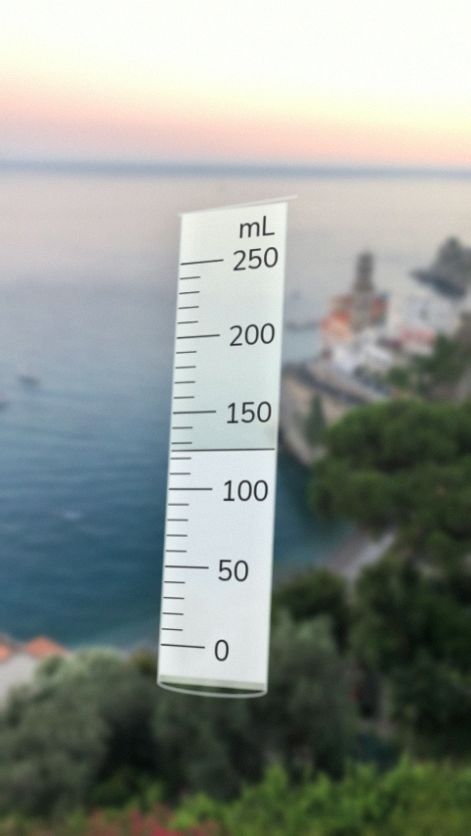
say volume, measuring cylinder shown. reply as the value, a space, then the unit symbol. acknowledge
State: 125 mL
